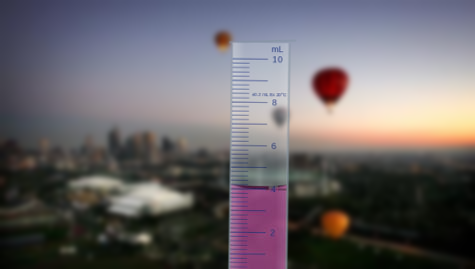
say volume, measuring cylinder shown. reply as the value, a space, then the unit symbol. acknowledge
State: 4 mL
